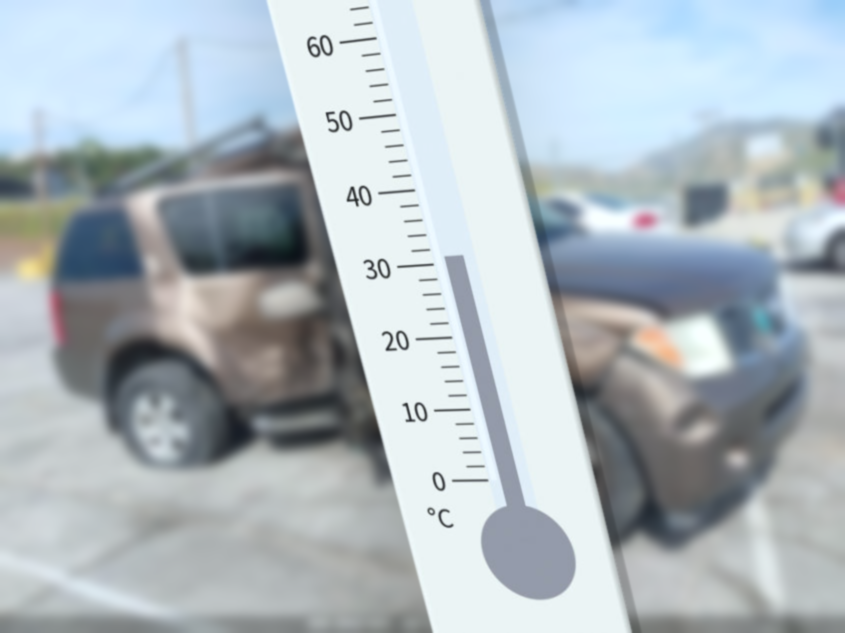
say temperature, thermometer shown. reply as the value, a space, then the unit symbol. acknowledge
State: 31 °C
